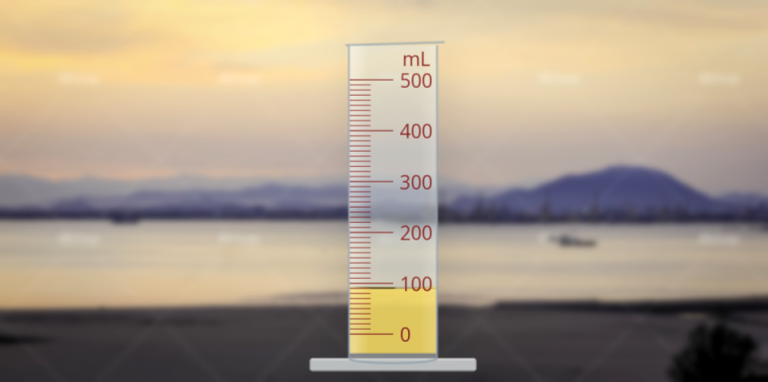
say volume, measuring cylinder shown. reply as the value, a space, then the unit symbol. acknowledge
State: 90 mL
